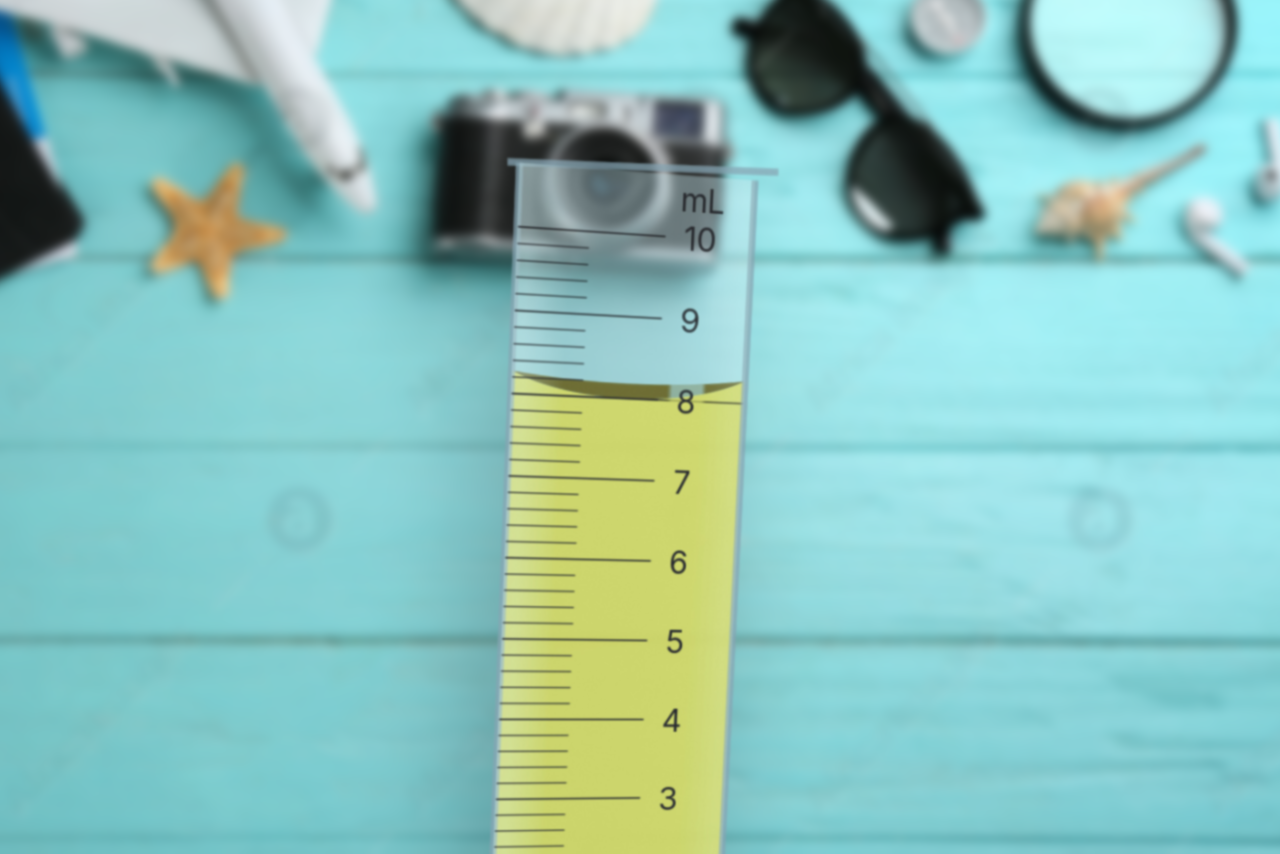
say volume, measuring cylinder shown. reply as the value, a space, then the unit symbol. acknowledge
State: 8 mL
